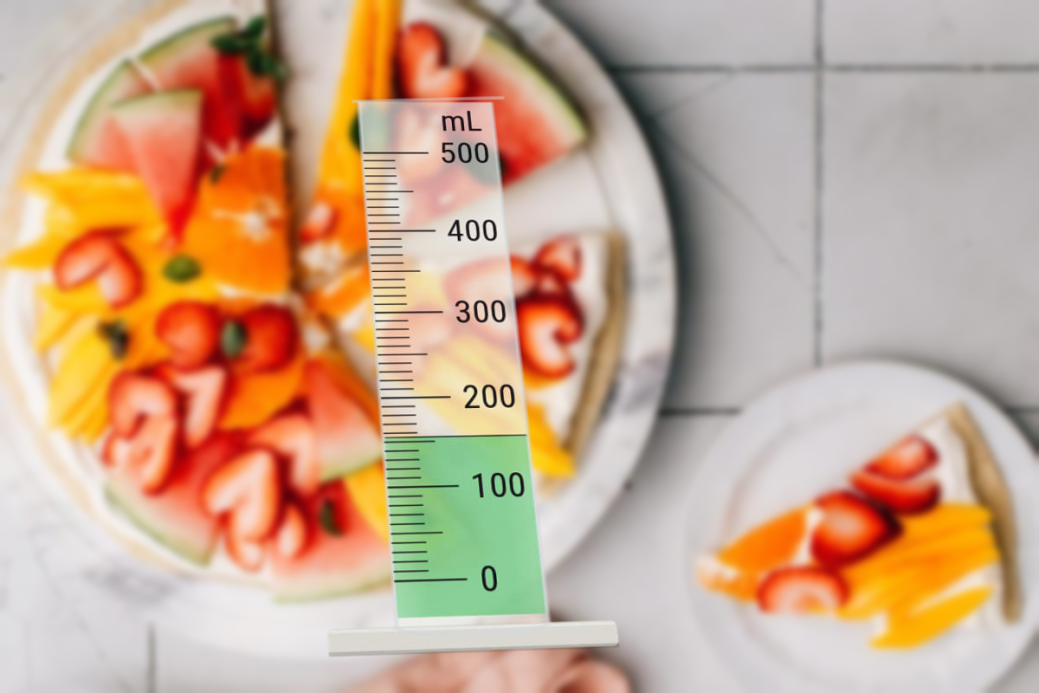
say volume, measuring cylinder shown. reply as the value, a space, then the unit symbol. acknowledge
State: 155 mL
